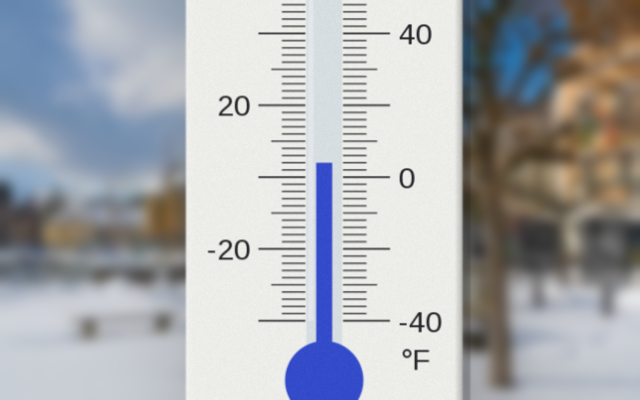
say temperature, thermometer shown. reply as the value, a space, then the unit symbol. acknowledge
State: 4 °F
